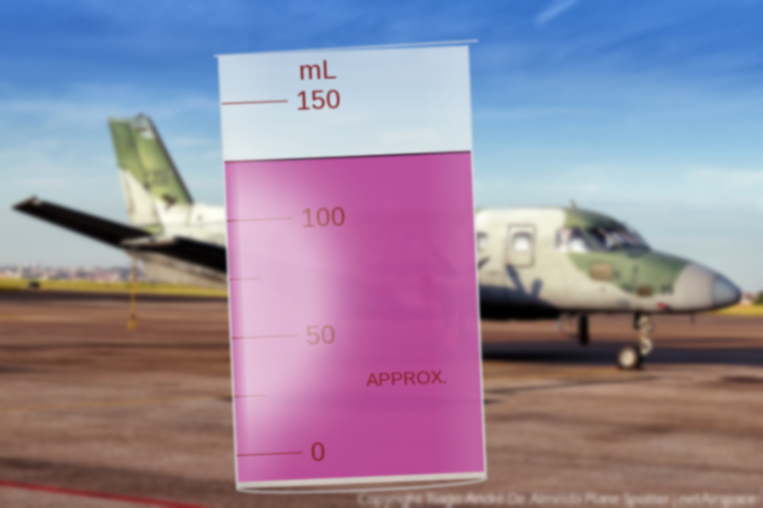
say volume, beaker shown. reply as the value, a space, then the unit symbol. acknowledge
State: 125 mL
